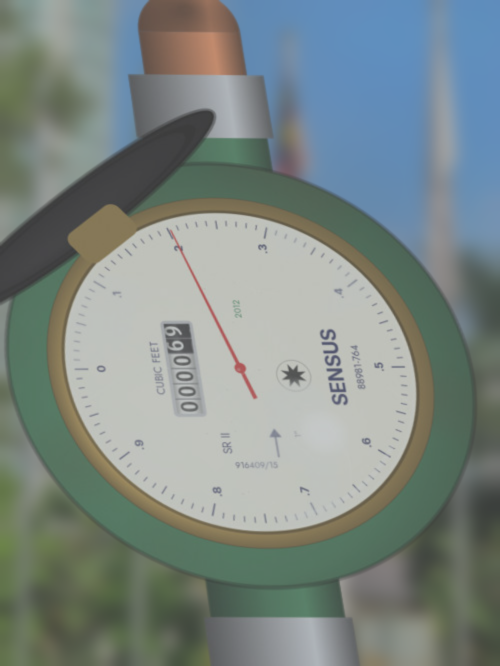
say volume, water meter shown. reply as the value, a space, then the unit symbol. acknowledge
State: 69.20 ft³
